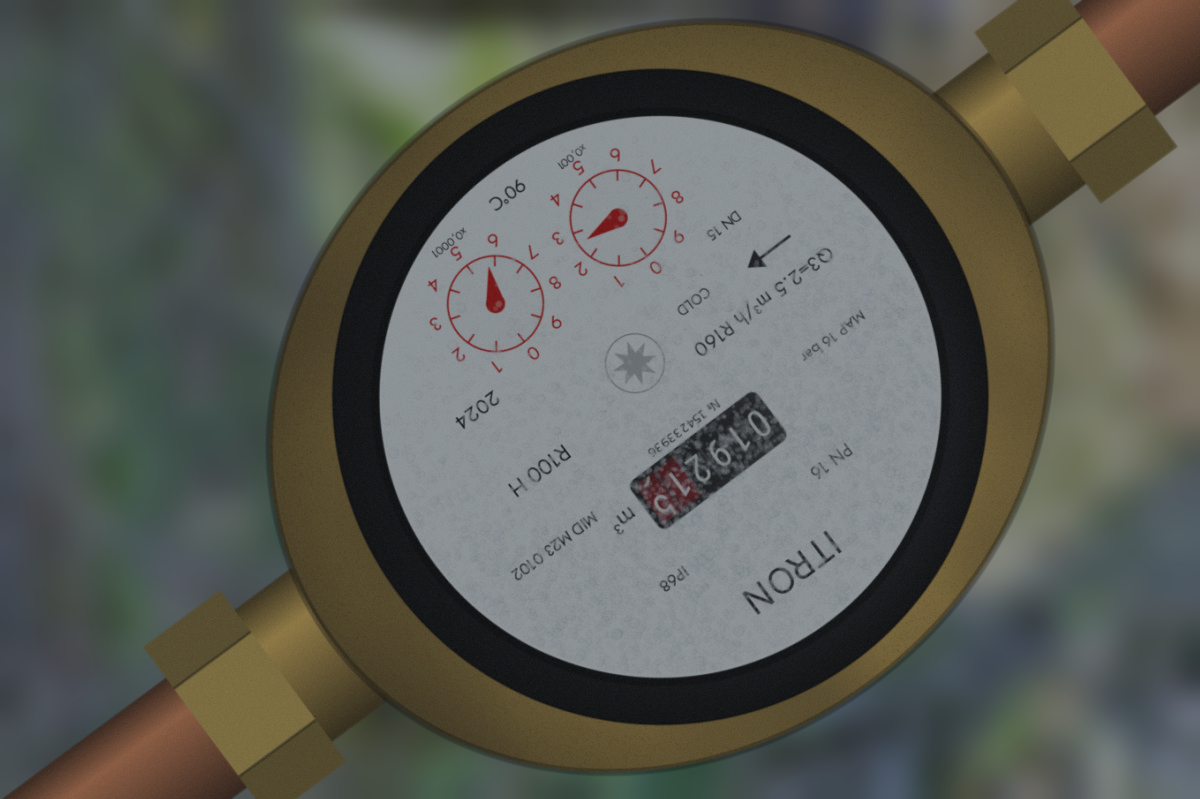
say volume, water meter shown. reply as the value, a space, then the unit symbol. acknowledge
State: 192.1525 m³
